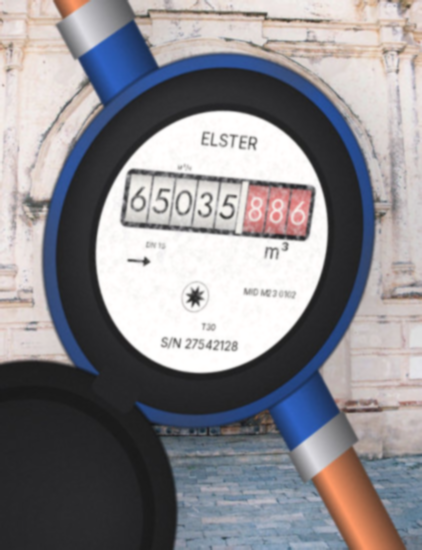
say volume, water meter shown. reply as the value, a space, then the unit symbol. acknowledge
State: 65035.886 m³
